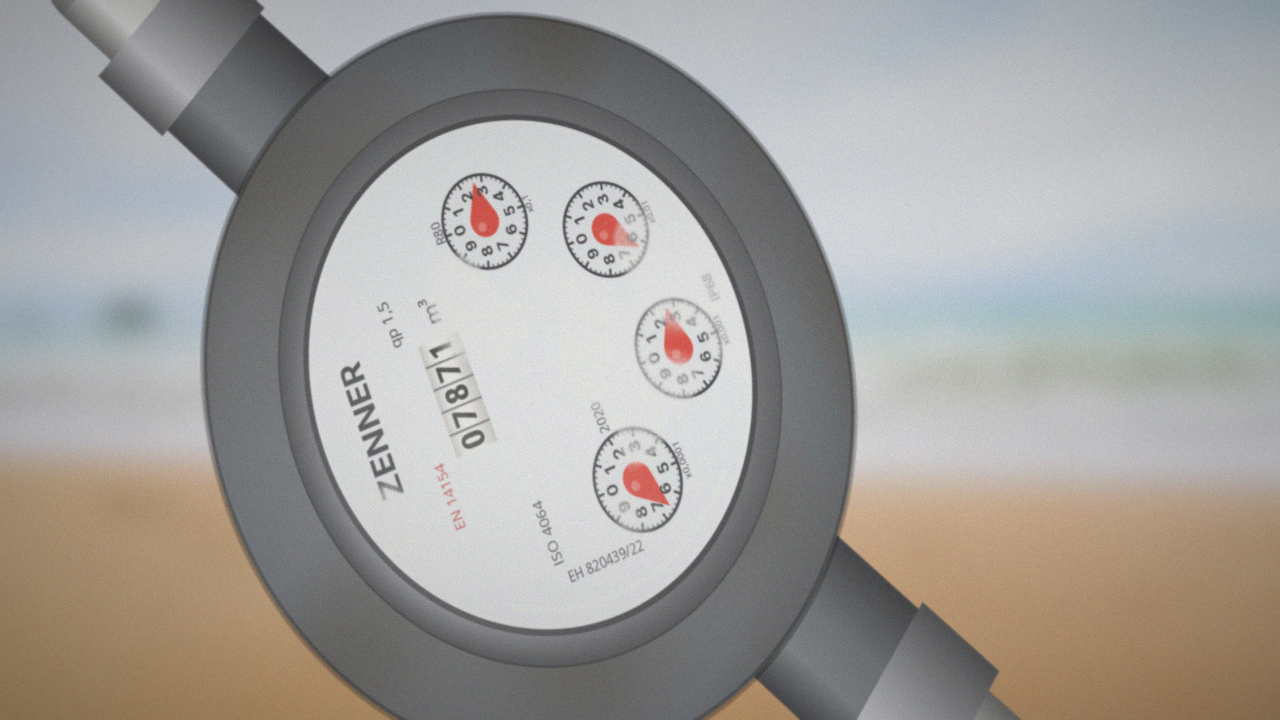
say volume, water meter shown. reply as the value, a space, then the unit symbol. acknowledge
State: 7871.2626 m³
